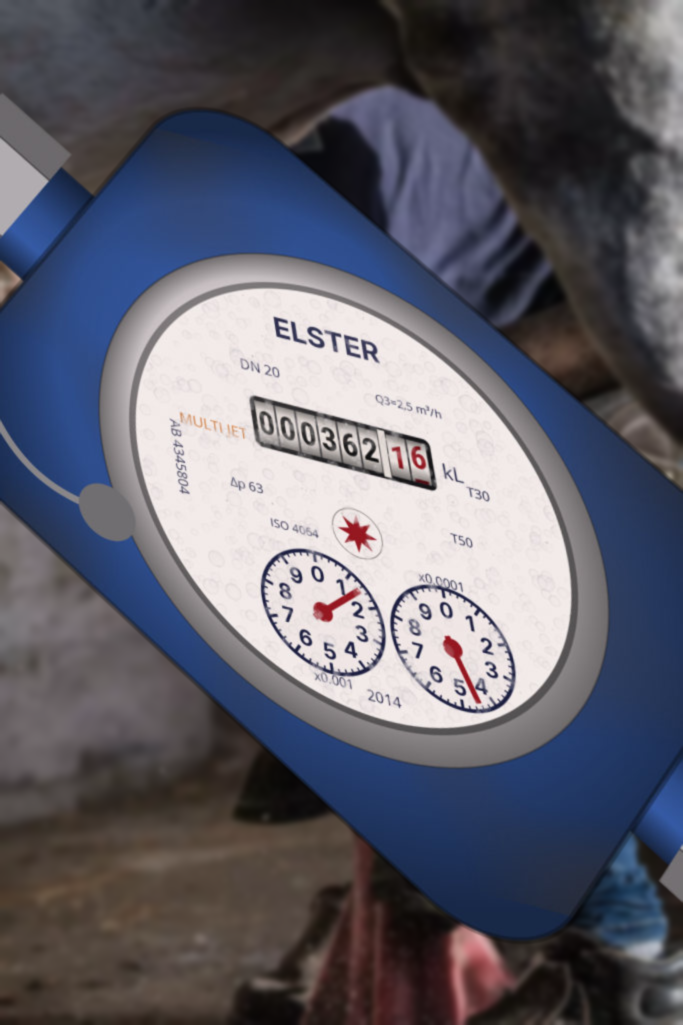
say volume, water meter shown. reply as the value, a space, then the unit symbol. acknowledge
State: 362.1614 kL
